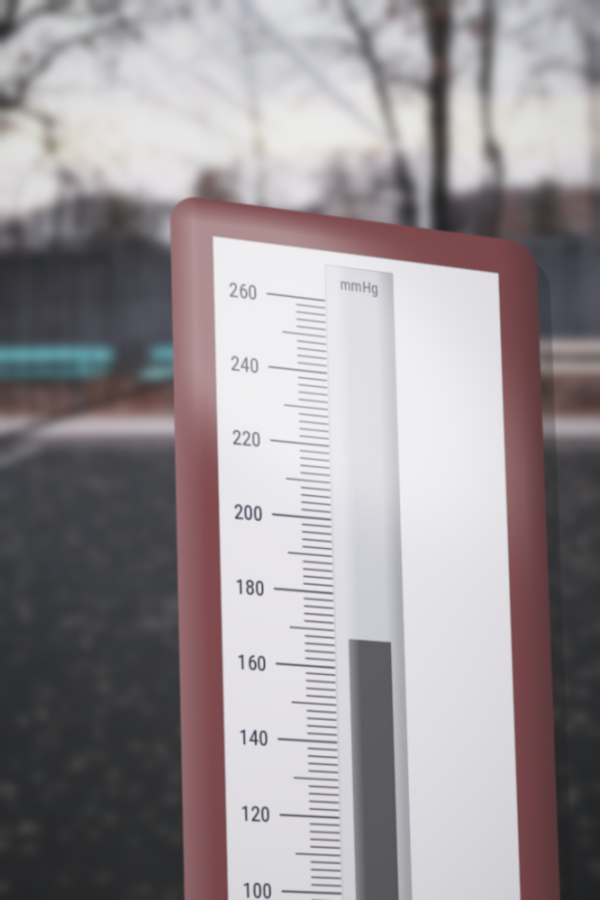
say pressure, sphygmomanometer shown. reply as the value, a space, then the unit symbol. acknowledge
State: 168 mmHg
